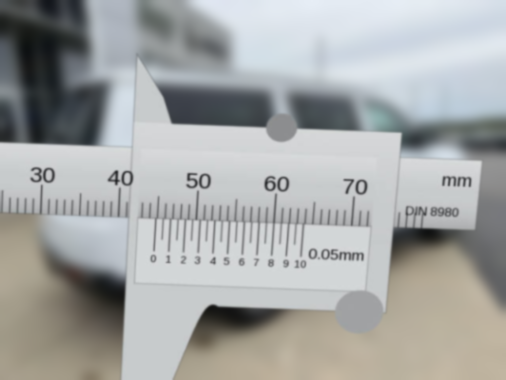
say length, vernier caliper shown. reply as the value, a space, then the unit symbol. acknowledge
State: 44.8 mm
